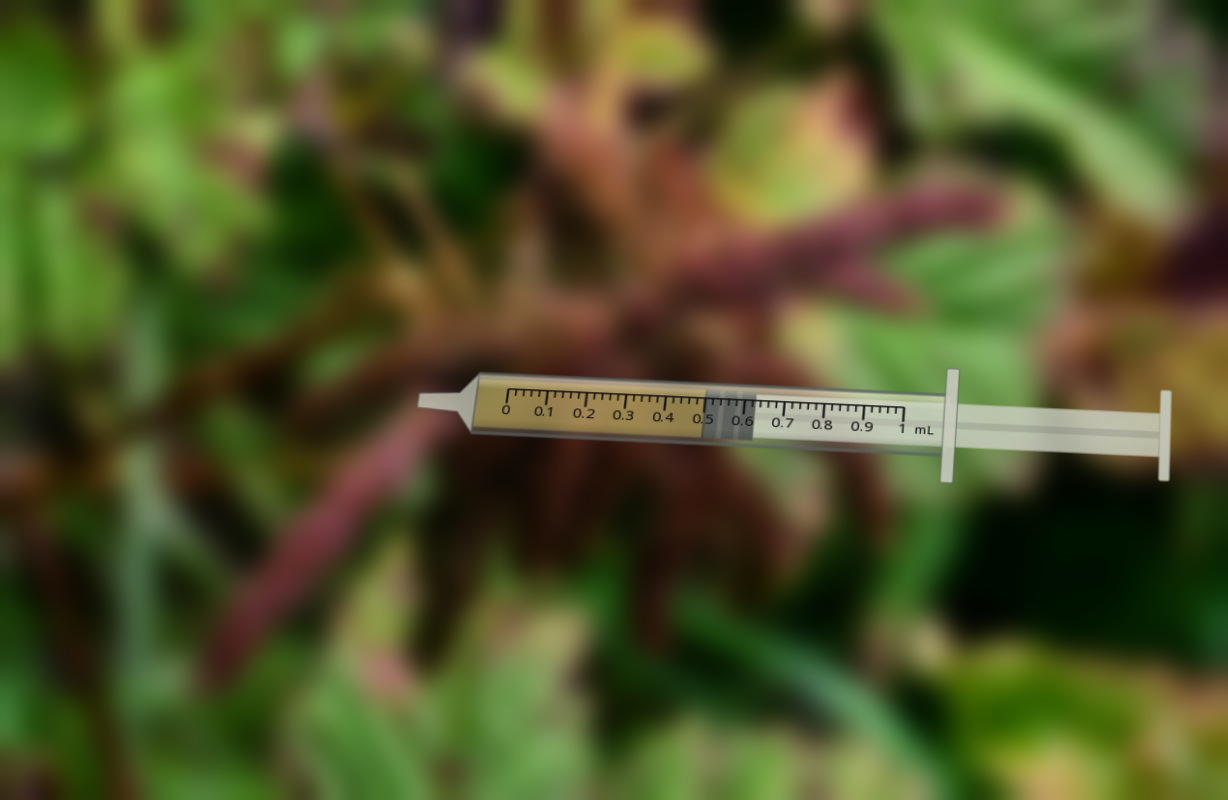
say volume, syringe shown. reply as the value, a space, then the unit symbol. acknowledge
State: 0.5 mL
